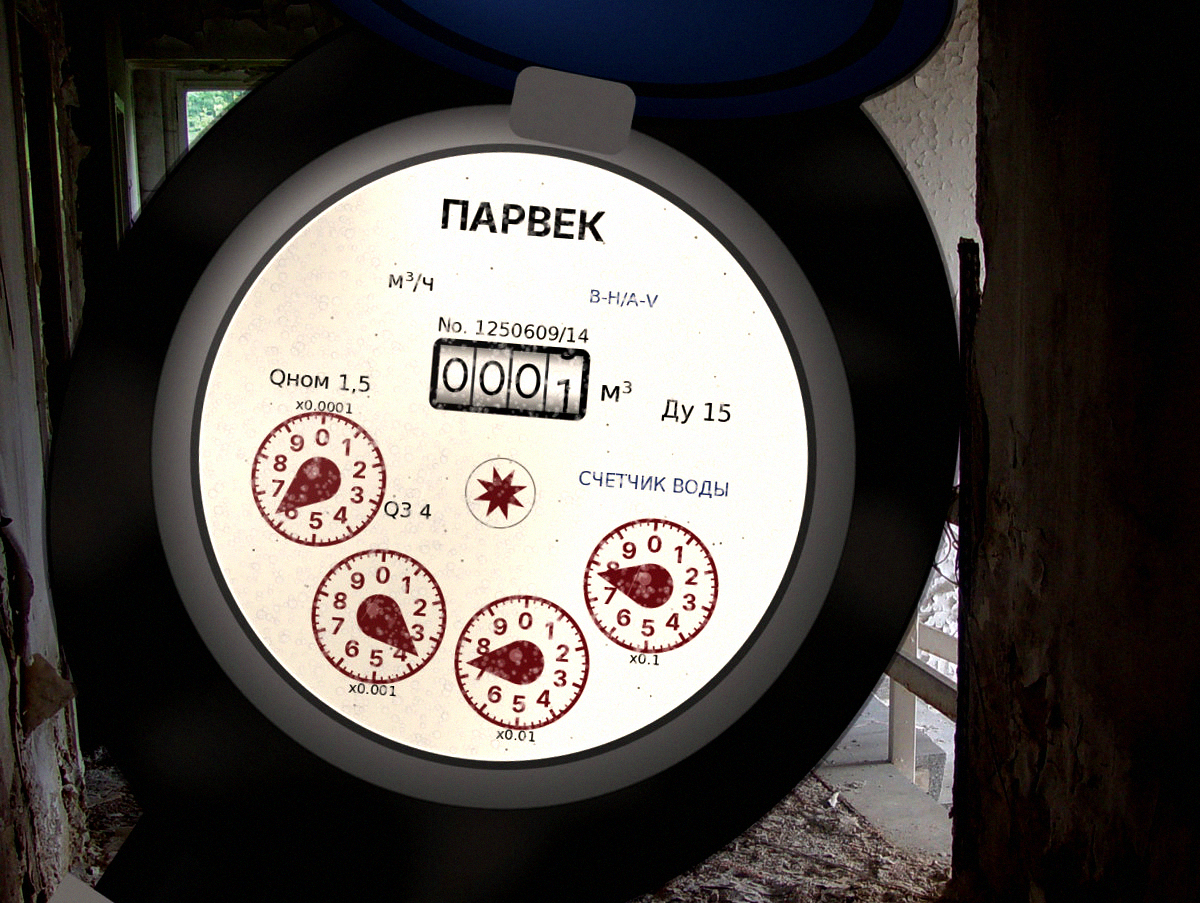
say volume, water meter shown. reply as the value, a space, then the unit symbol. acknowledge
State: 0.7736 m³
